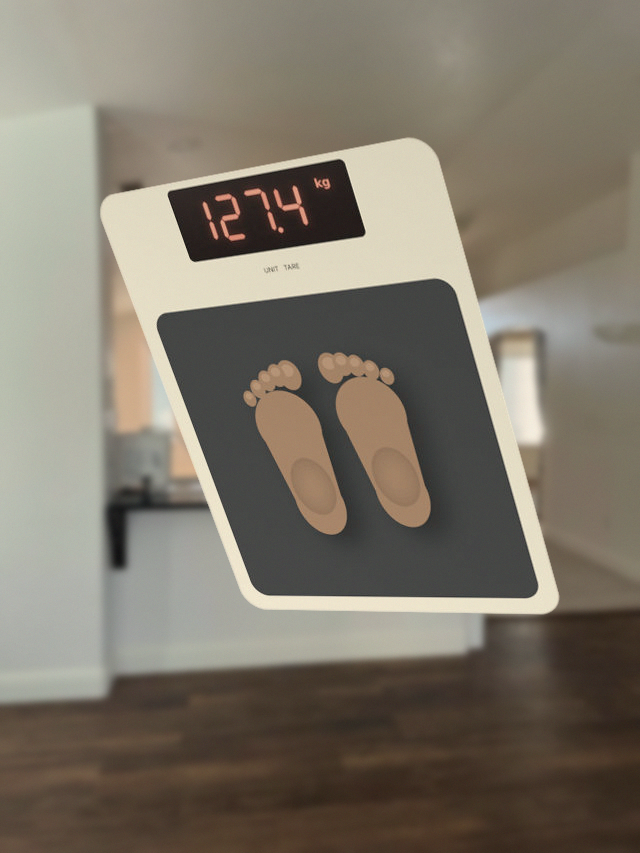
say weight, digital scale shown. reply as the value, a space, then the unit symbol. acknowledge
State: 127.4 kg
